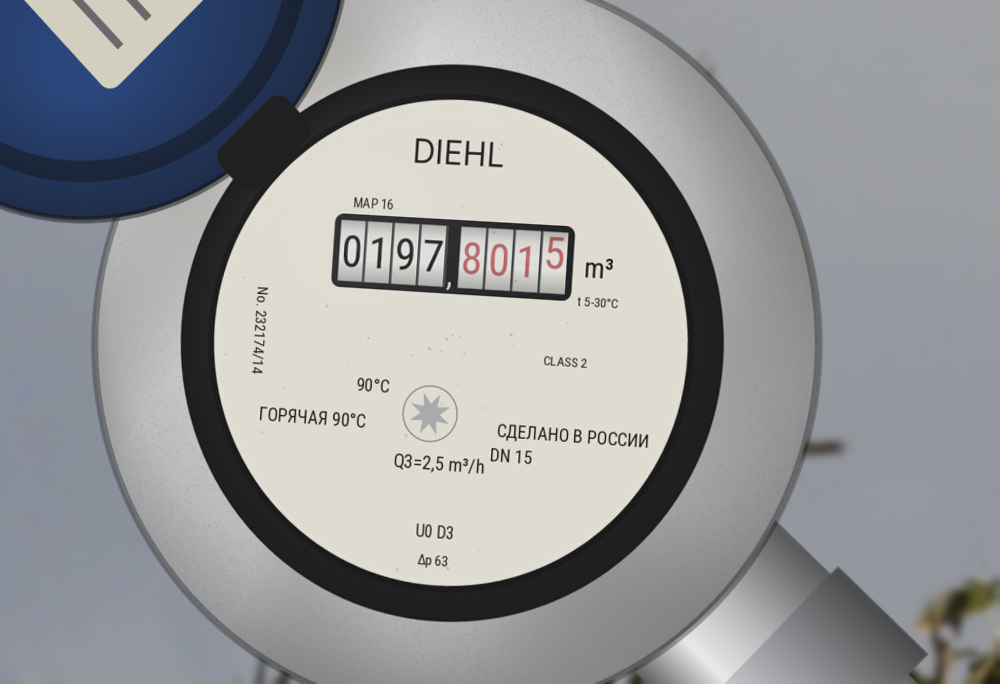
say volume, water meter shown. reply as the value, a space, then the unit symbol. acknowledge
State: 197.8015 m³
